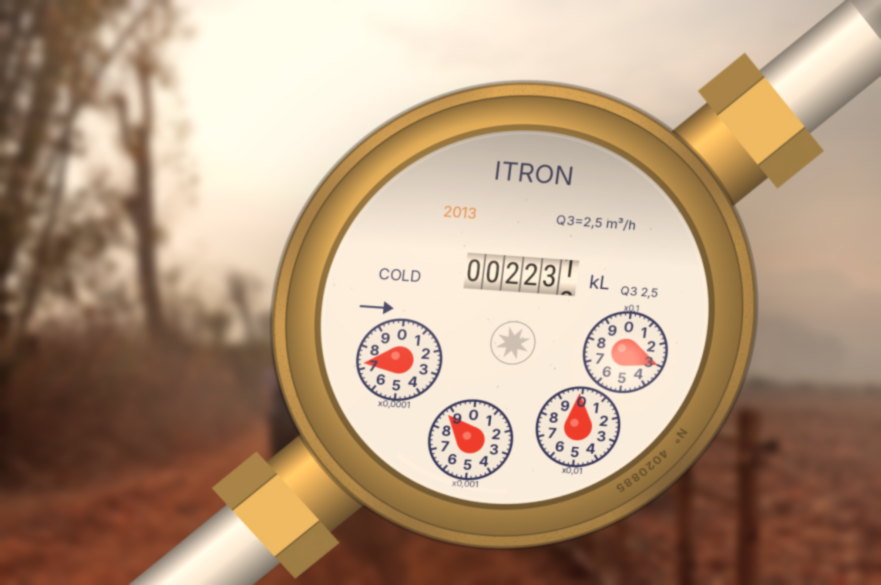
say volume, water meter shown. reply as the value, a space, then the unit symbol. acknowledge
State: 2231.2987 kL
